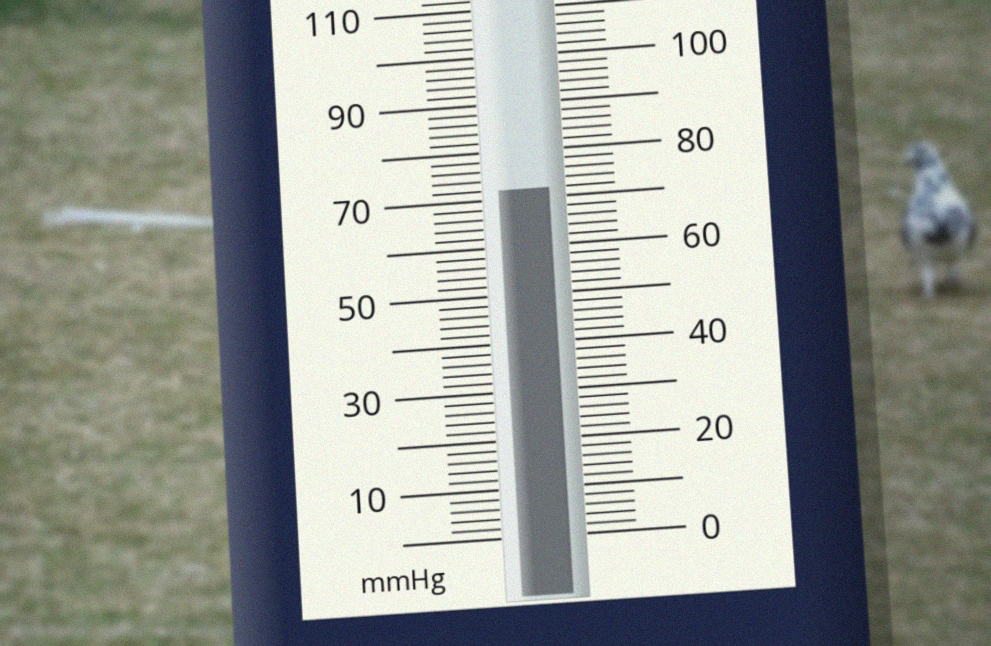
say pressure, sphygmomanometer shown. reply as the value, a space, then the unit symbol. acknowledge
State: 72 mmHg
